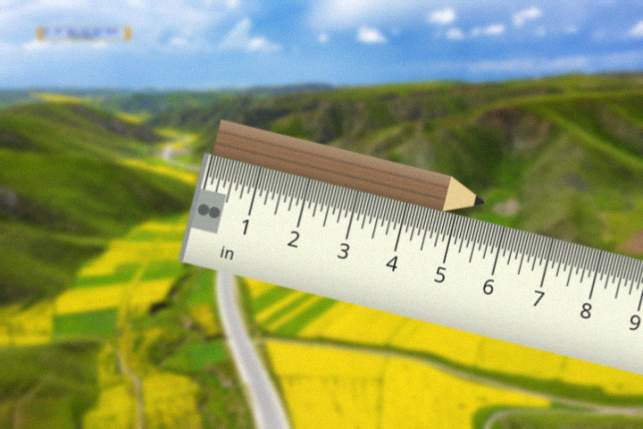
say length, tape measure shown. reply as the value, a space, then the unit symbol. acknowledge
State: 5.5 in
